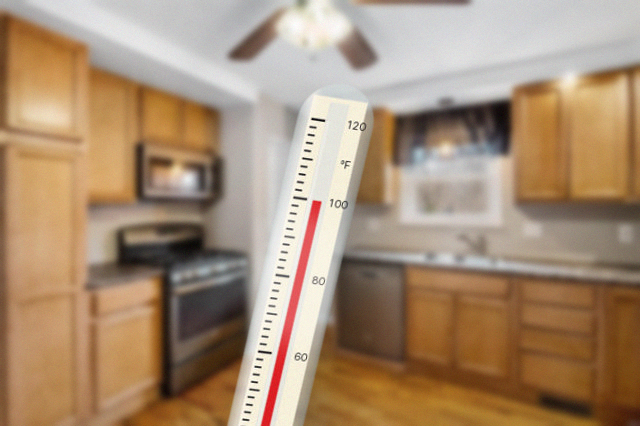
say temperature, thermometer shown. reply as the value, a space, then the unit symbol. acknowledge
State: 100 °F
